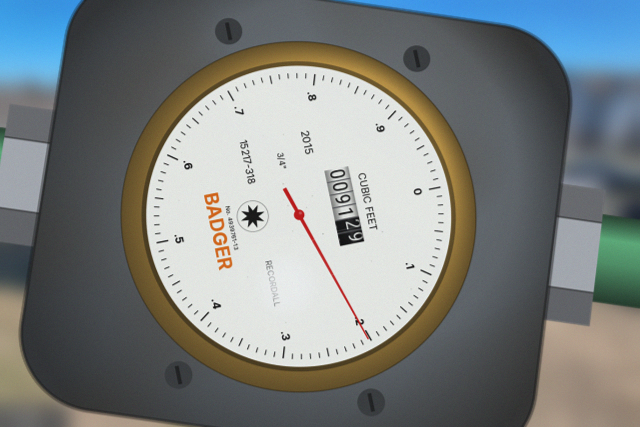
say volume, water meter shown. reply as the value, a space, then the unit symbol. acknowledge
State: 9129.20 ft³
